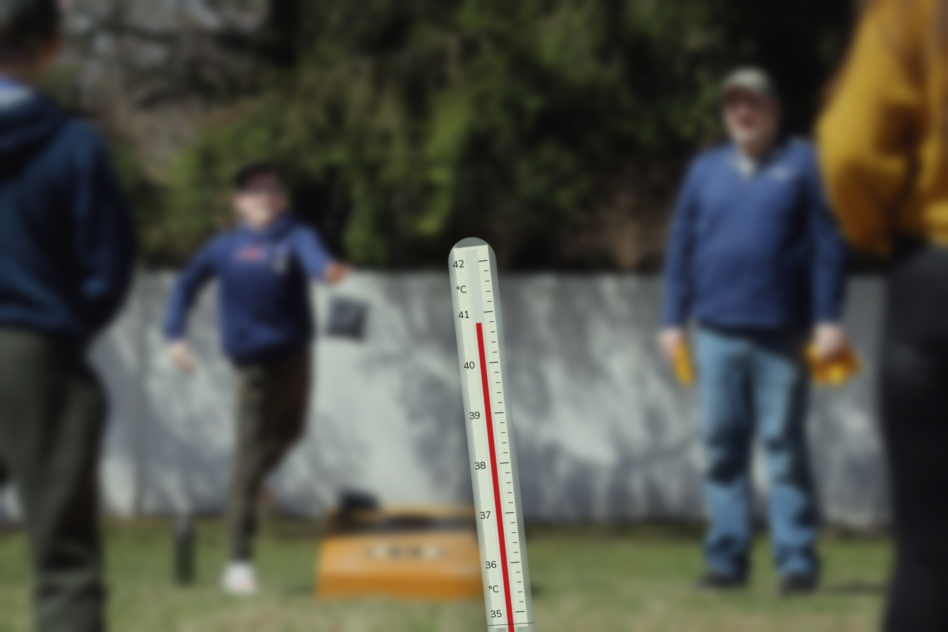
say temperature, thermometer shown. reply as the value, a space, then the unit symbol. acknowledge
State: 40.8 °C
